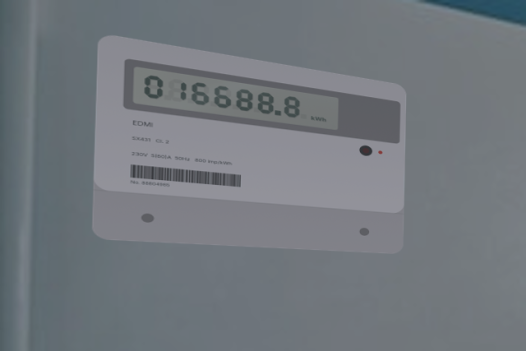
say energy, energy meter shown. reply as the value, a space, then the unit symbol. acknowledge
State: 16688.8 kWh
